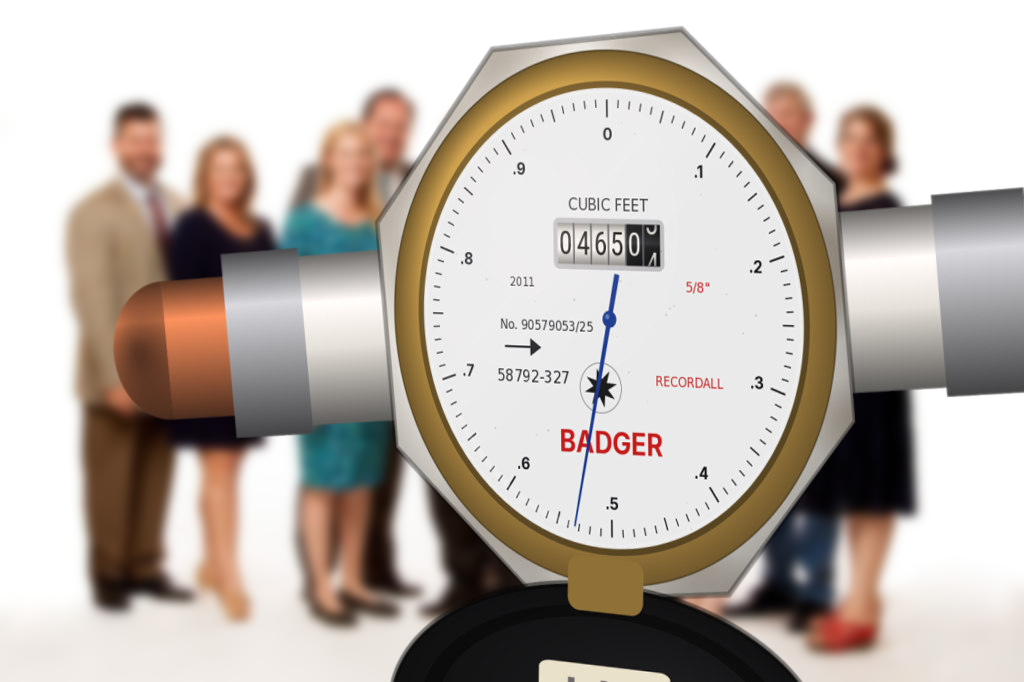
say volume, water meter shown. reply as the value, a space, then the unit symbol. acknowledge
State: 46503.53 ft³
